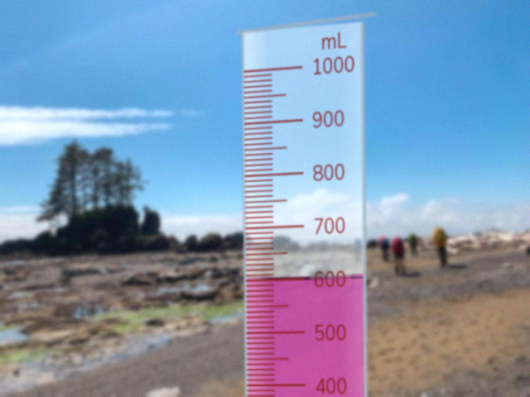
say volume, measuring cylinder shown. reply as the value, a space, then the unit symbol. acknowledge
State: 600 mL
